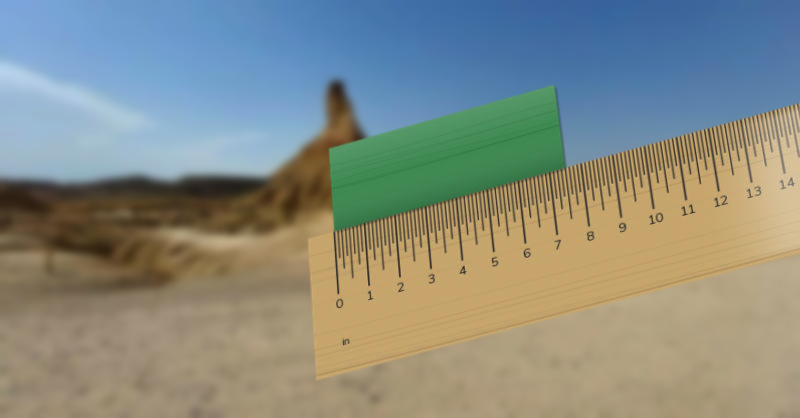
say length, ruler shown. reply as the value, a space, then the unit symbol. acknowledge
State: 7.5 in
